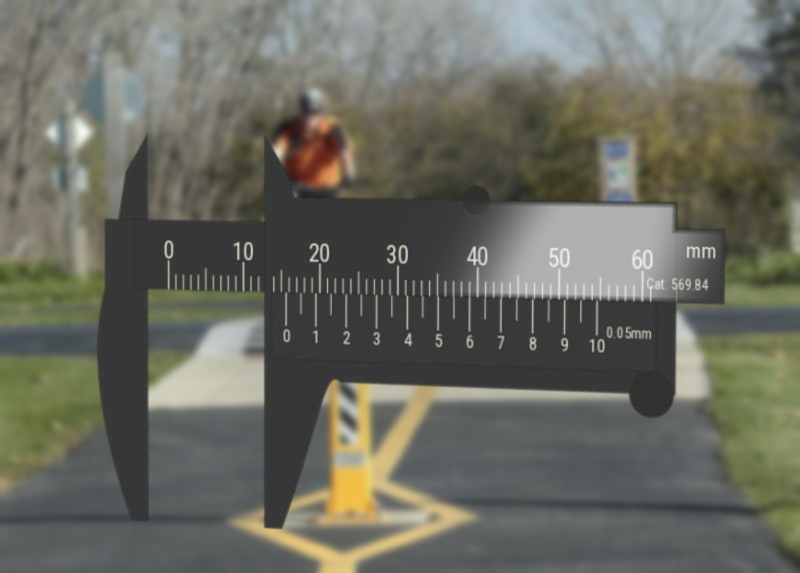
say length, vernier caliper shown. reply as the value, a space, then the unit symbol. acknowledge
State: 15.6 mm
